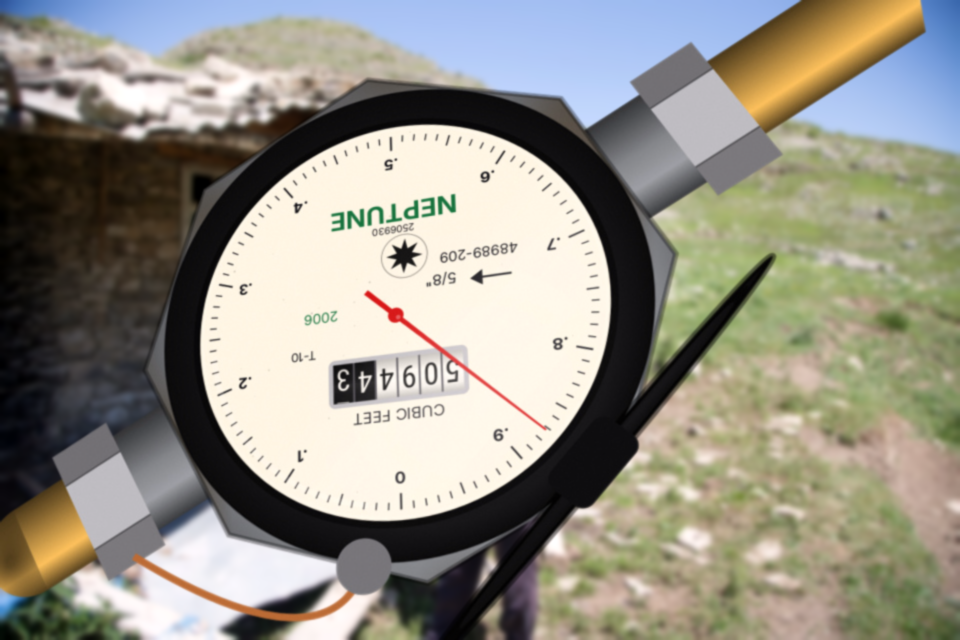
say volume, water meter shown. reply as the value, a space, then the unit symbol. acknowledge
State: 509442.87 ft³
